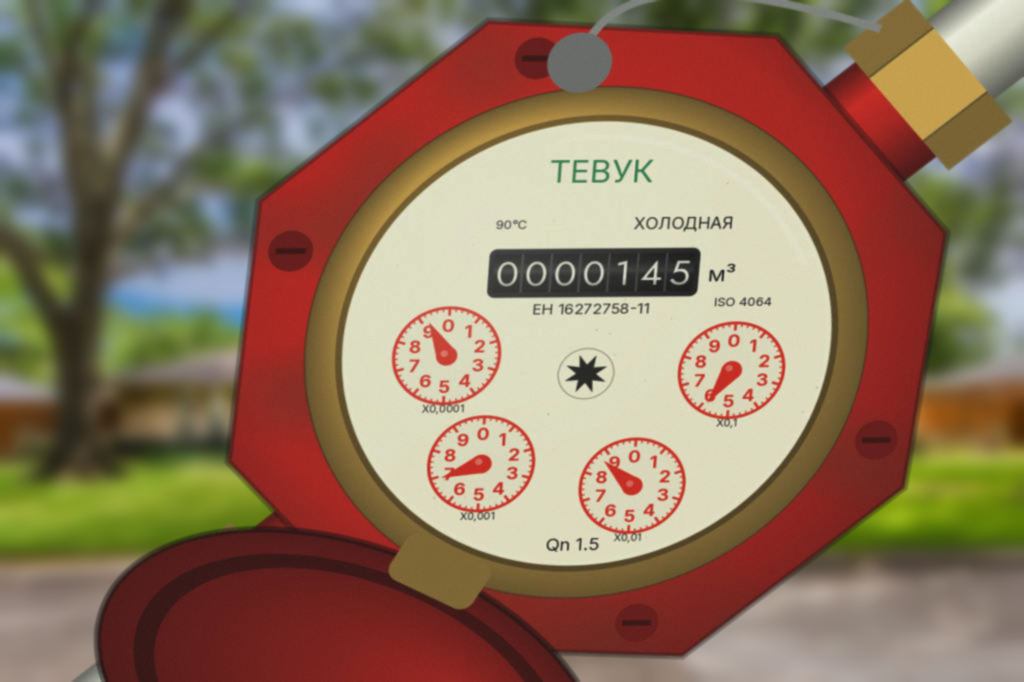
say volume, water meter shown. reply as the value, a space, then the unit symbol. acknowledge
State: 145.5869 m³
